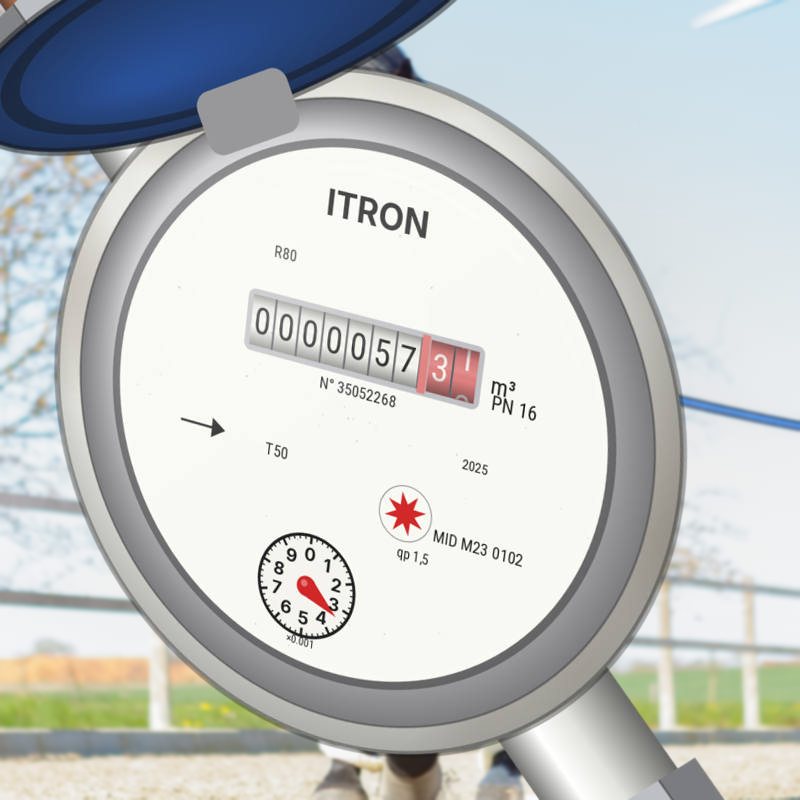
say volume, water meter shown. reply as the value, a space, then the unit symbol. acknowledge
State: 57.313 m³
